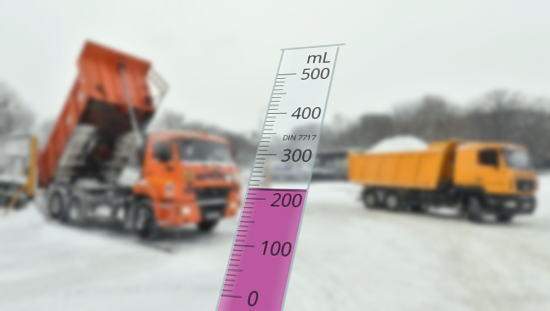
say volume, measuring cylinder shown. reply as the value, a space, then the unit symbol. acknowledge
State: 220 mL
